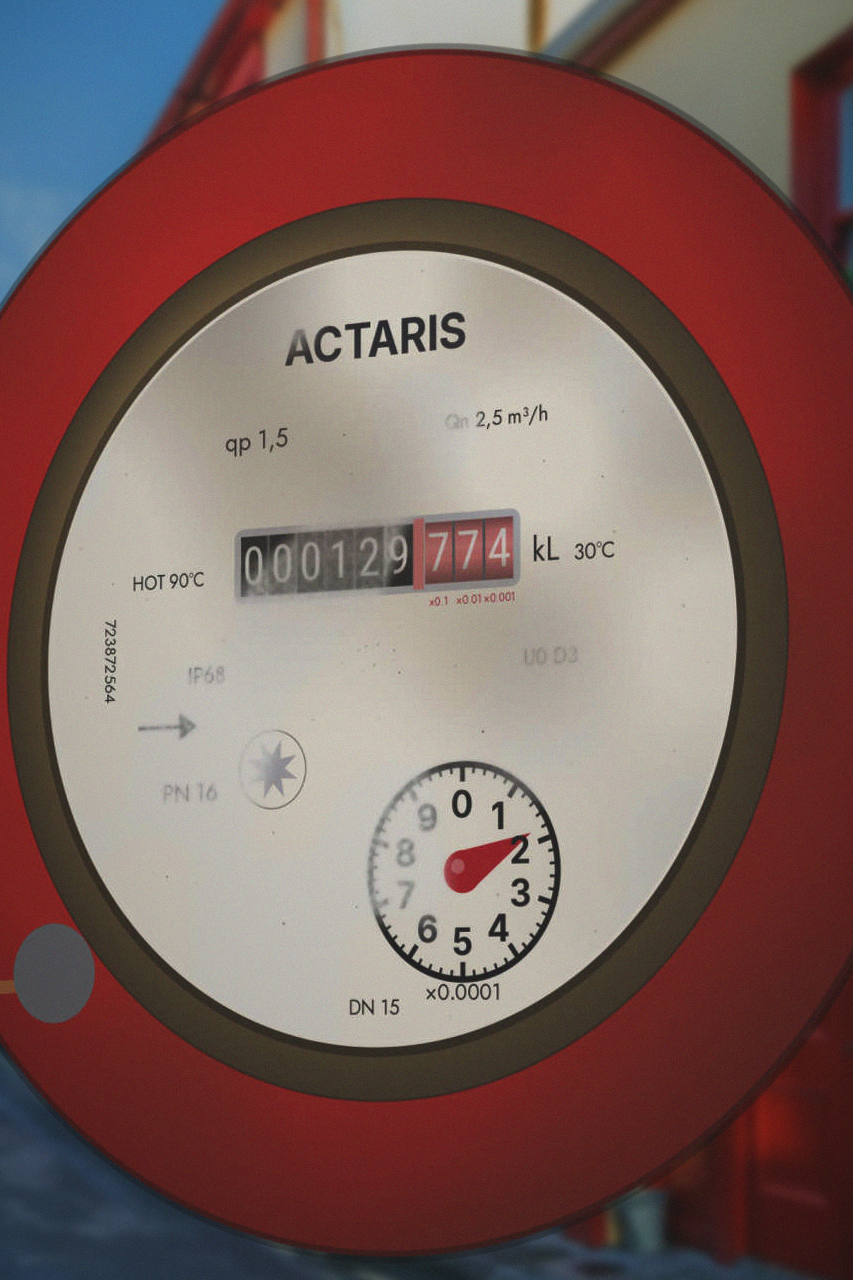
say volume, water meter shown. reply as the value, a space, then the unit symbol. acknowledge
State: 129.7741 kL
